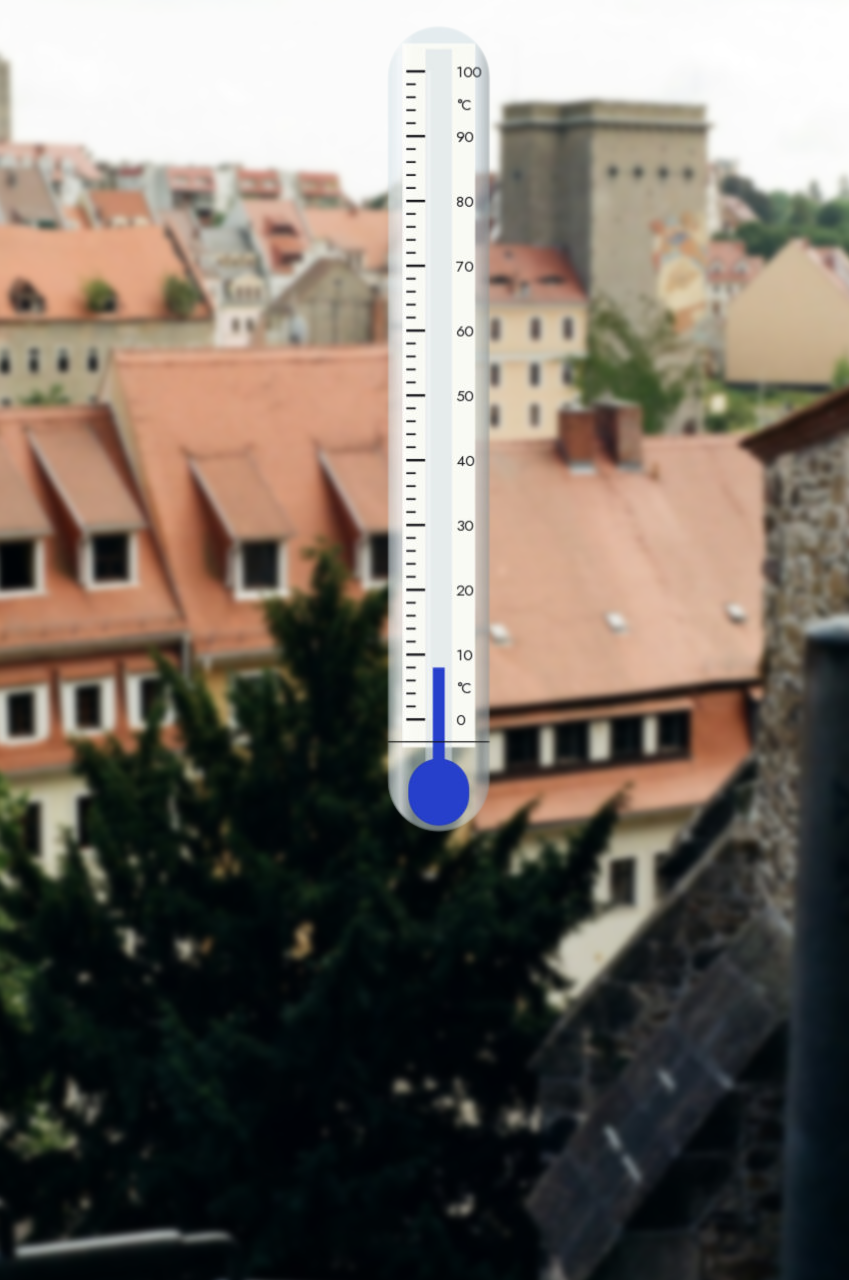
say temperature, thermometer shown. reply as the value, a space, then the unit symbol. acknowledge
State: 8 °C
